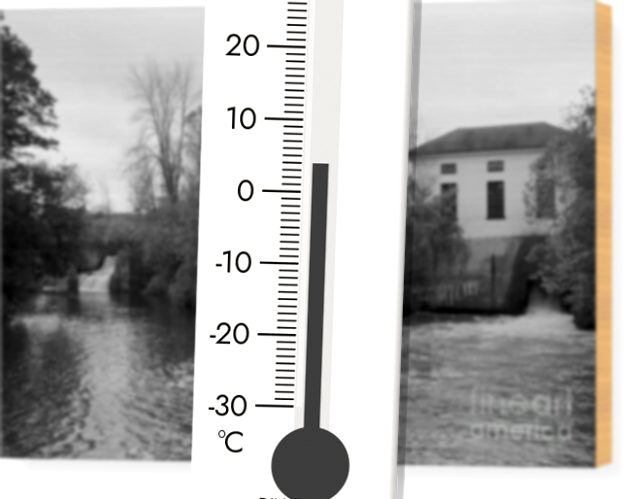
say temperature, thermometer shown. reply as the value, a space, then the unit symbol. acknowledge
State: 4 °C
